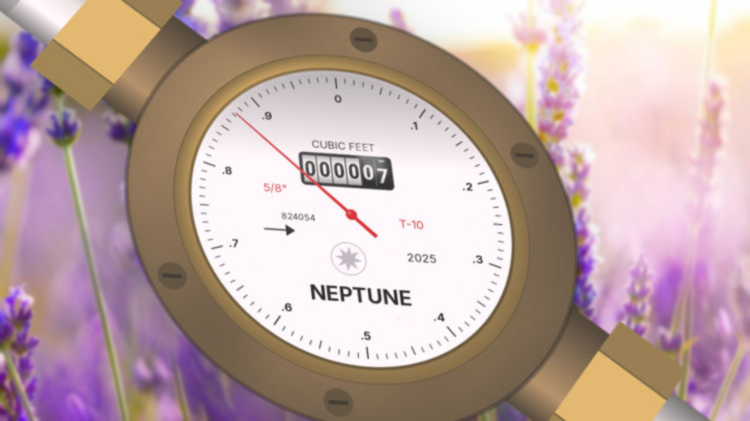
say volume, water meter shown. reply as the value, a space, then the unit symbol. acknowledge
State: 6.87 ft³
